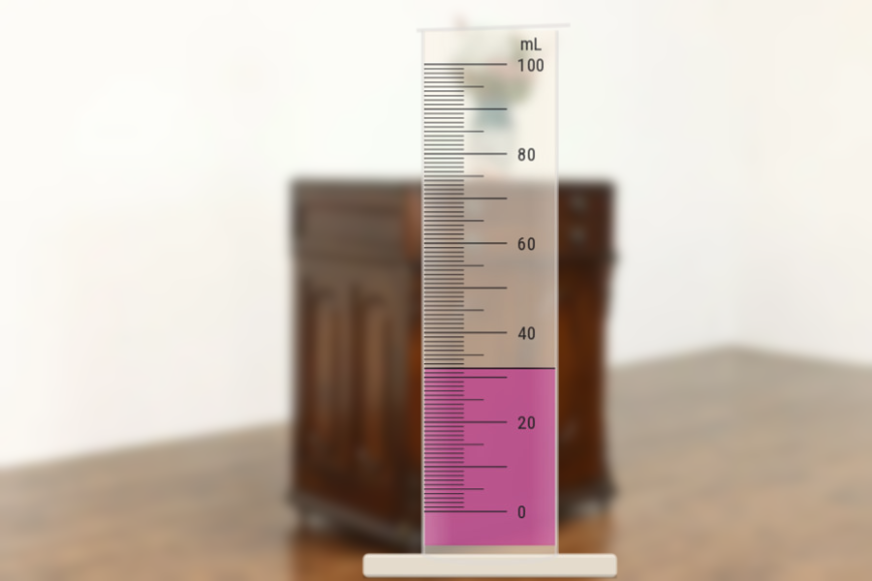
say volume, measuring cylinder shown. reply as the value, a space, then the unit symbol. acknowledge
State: 32 mL
